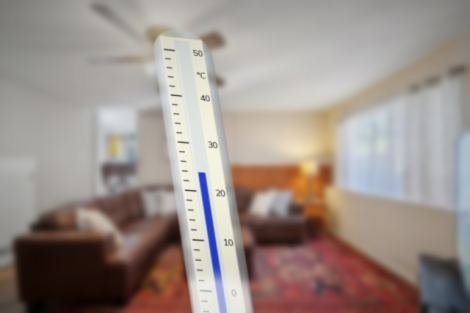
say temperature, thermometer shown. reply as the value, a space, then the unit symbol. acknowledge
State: 24 °C
